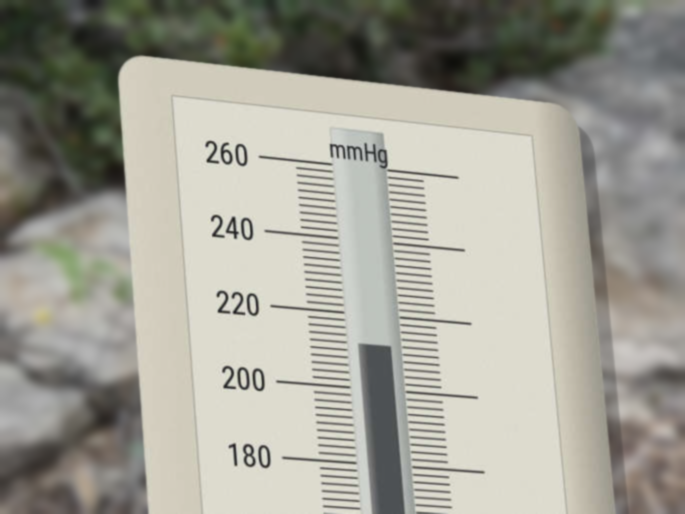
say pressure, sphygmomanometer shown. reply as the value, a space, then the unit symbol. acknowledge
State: 212 mmHg
